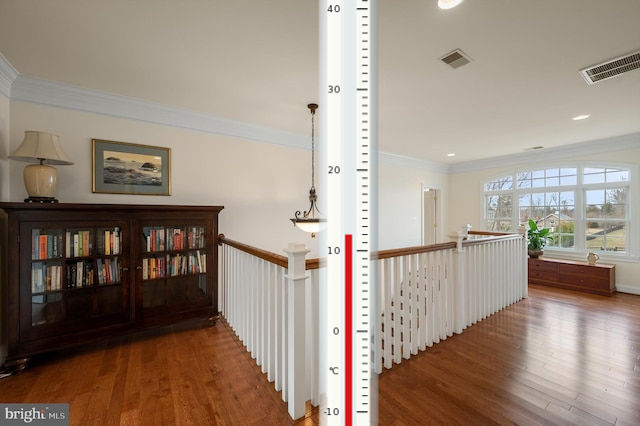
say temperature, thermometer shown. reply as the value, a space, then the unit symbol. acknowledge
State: 12 °C
